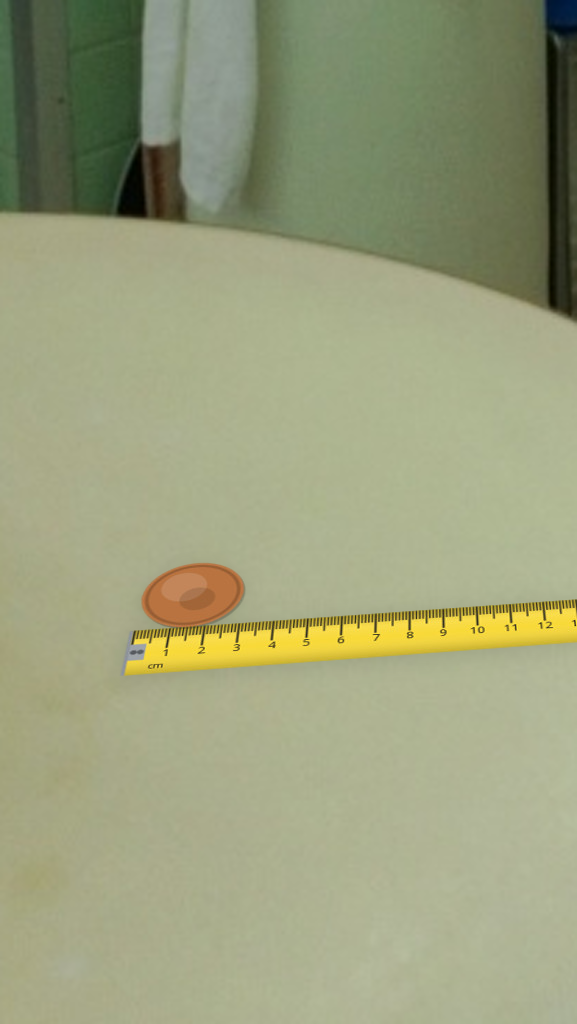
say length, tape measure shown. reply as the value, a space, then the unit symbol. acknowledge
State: 3 cm
